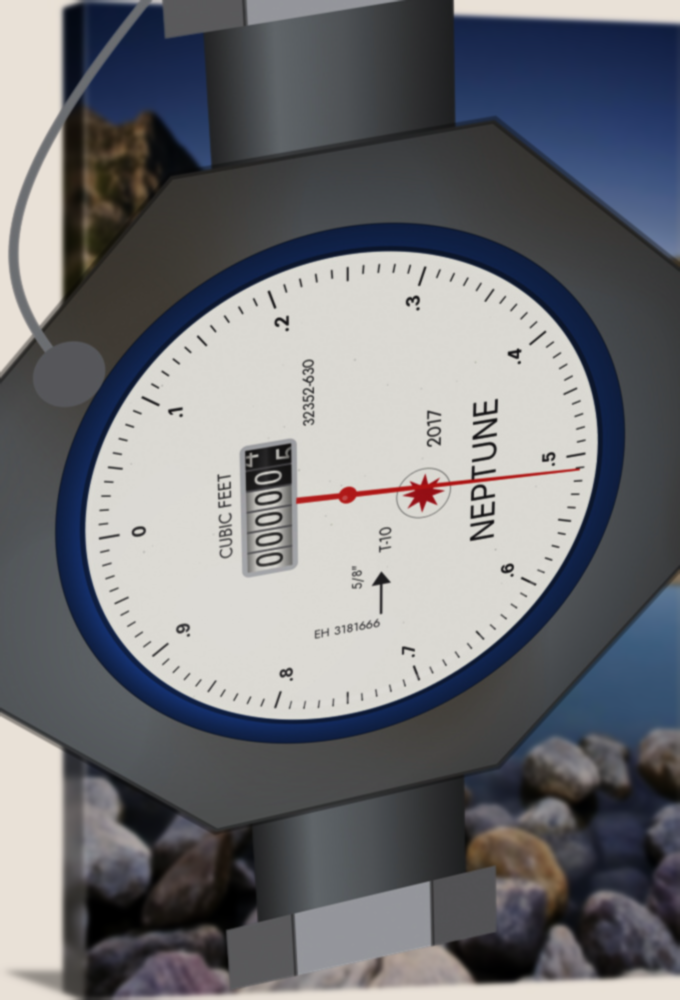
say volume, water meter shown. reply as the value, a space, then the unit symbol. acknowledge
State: 4.51 ft³
